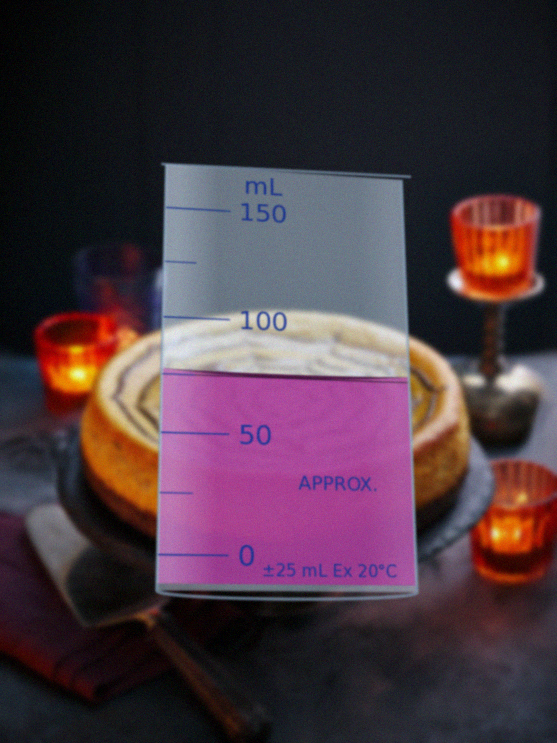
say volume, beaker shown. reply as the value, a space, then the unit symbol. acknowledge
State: 75 mL
